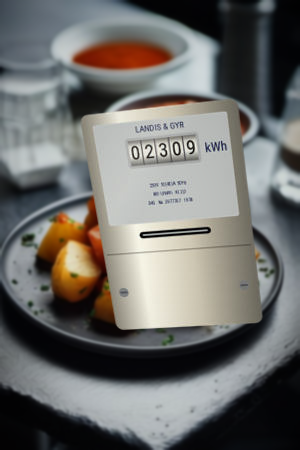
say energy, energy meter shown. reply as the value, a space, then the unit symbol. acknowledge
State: 2309 kWh
